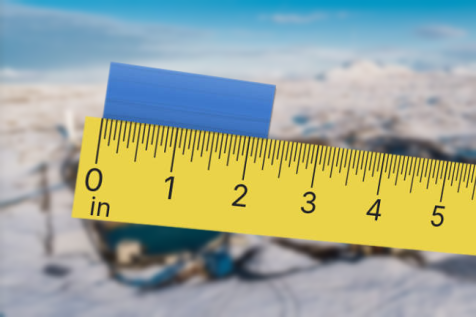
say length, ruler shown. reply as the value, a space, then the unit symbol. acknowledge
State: 2.25 in
